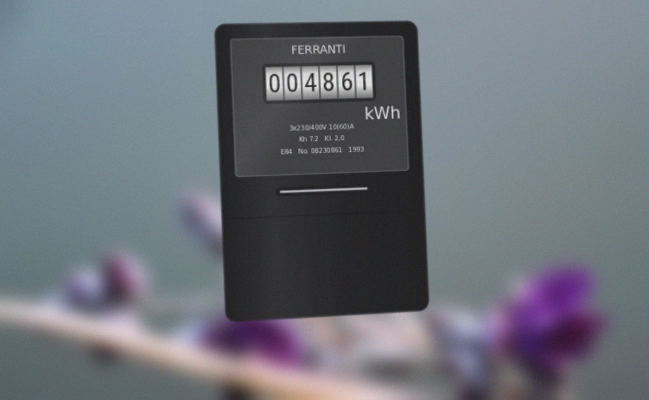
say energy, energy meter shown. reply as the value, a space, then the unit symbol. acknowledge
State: 4861 kWh
